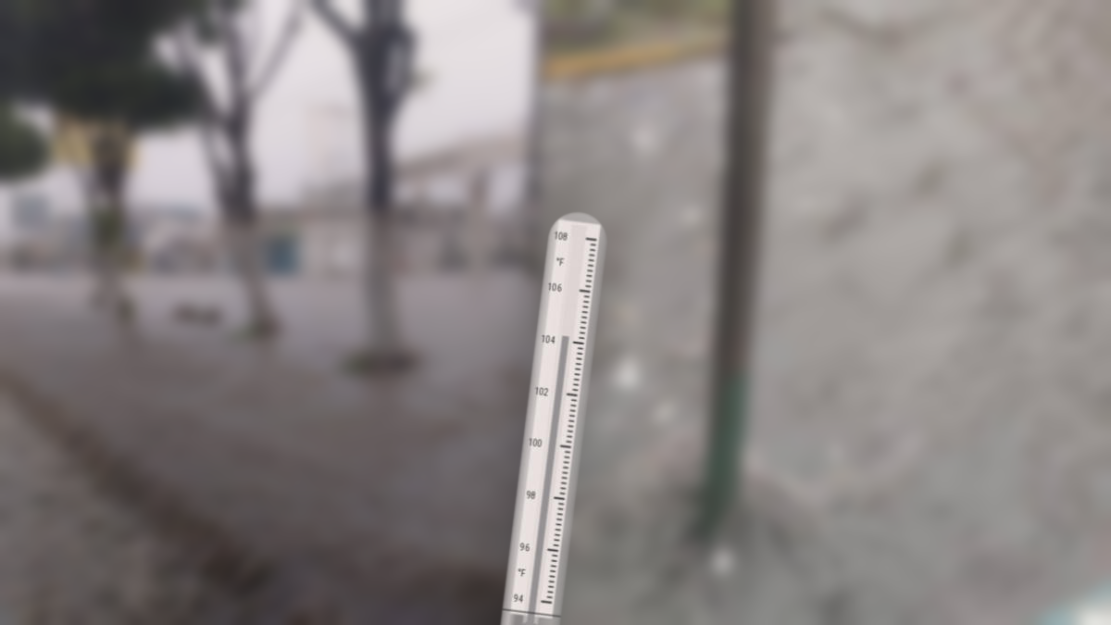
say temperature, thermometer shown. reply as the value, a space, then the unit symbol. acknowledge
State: 104.2 °F
